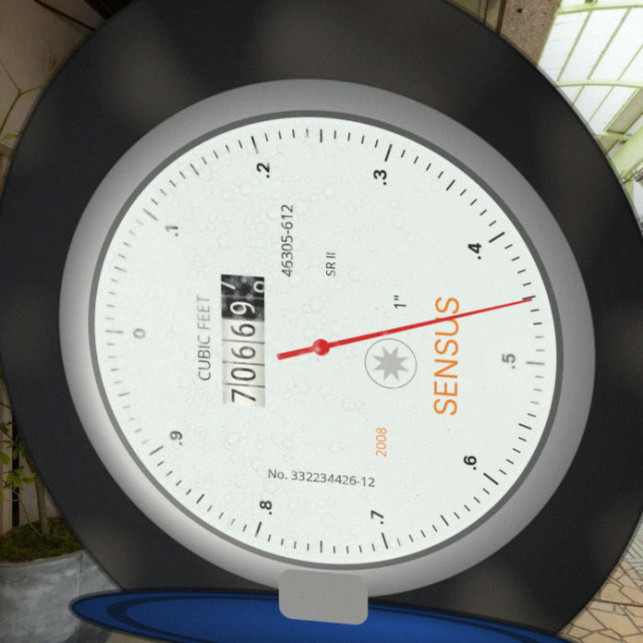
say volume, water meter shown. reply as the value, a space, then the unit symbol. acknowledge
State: 706697.45 ft³
